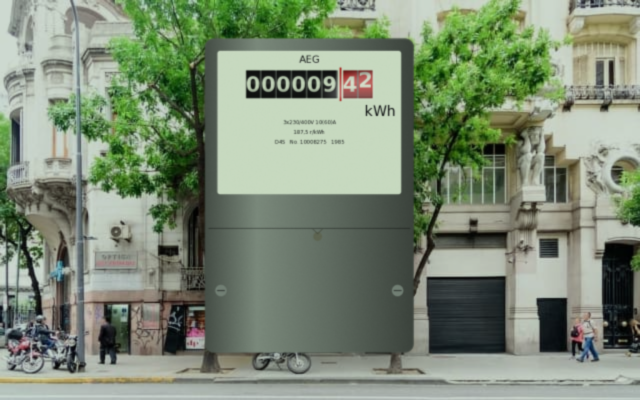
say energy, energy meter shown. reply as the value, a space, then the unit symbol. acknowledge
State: 9.42 kWh
